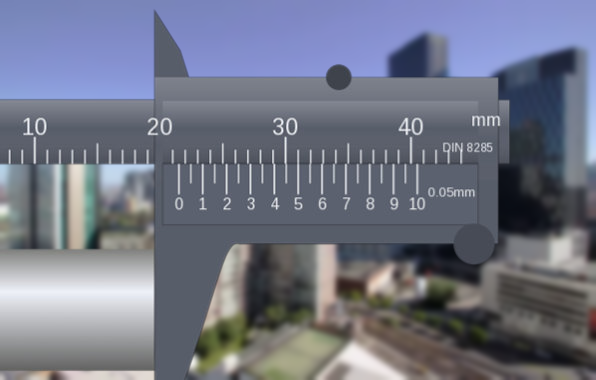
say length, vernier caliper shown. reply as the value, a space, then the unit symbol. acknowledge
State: 21.5 mm
